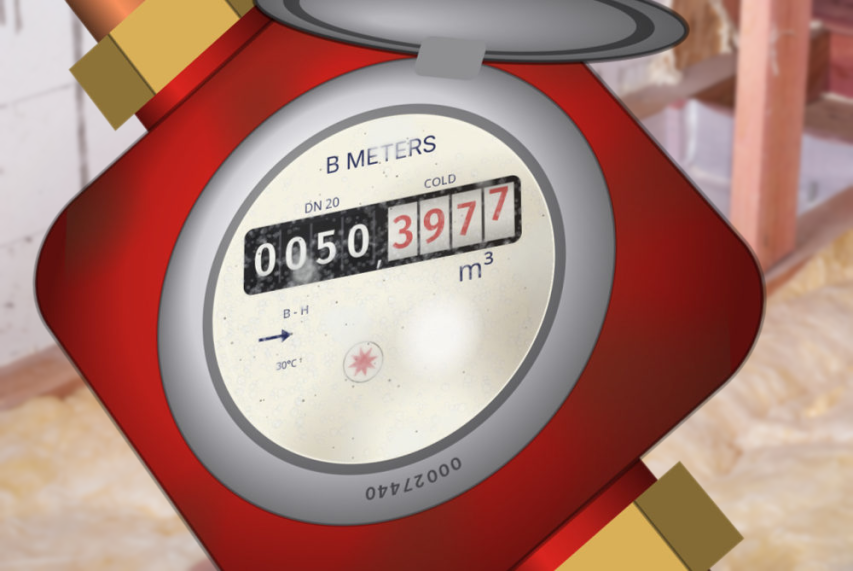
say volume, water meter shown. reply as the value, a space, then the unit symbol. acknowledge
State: 50.3977 m³
